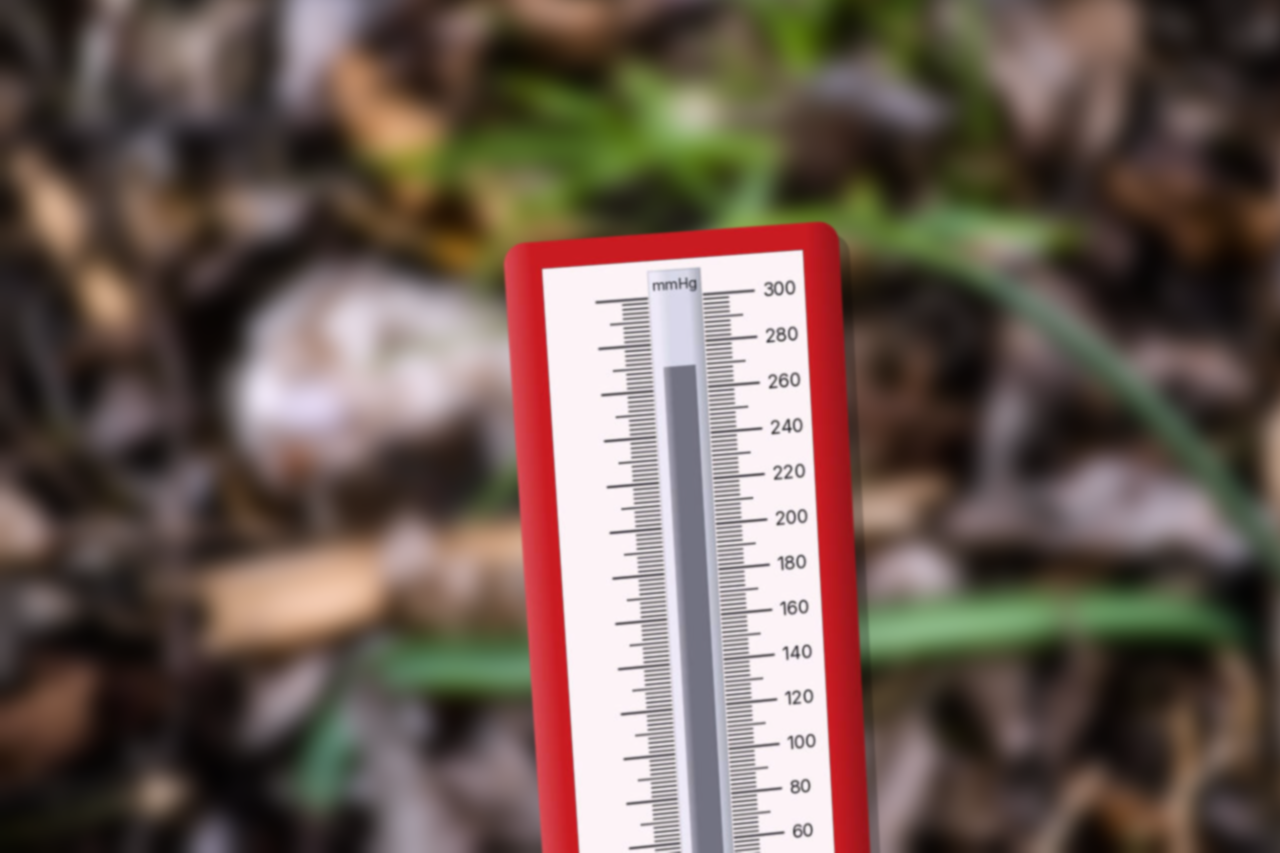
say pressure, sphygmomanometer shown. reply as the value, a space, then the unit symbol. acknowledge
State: 270 mmHg
